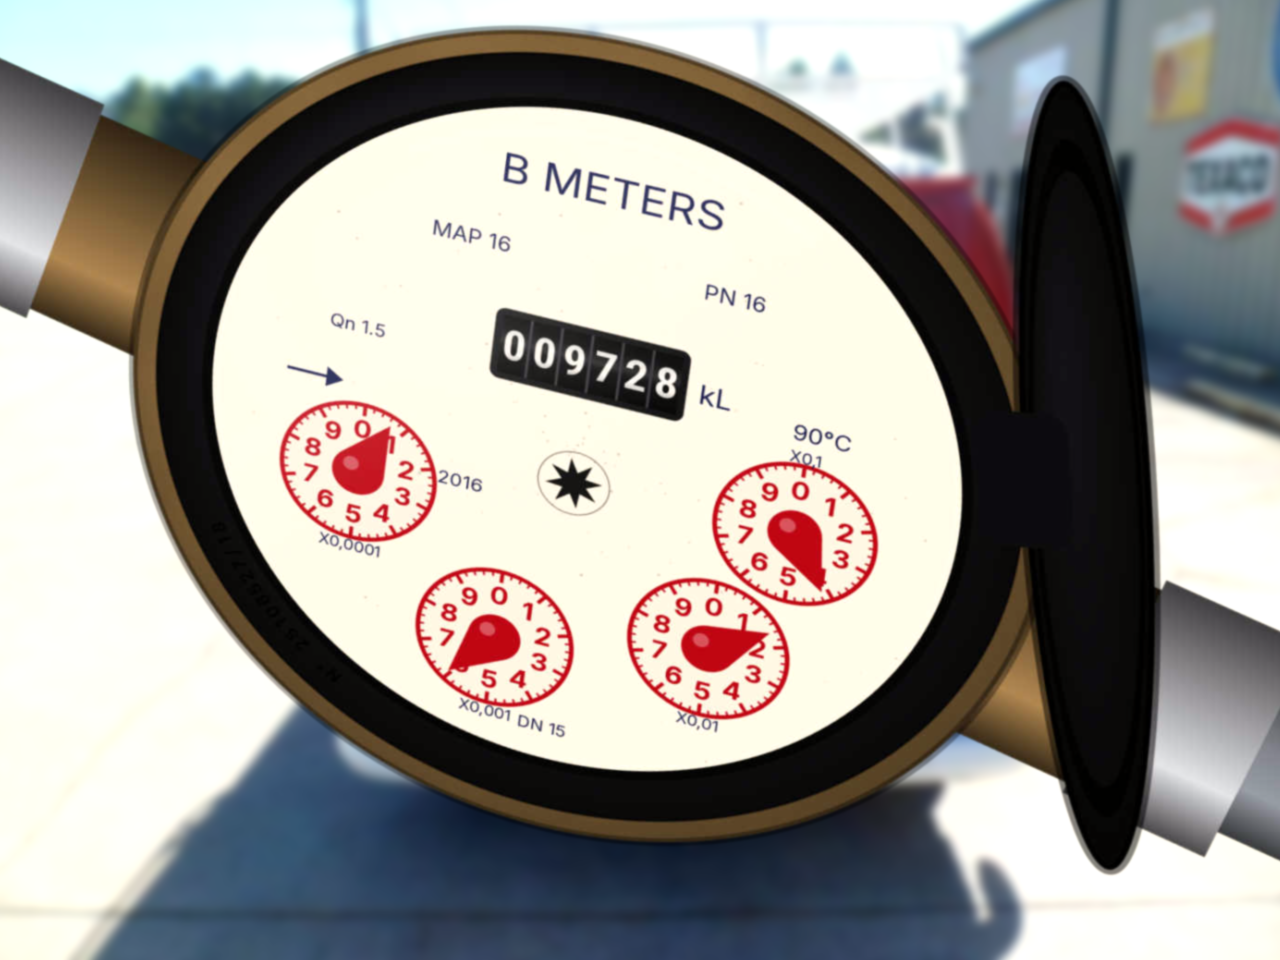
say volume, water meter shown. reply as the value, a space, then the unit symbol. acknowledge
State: 9728.4160 kL
